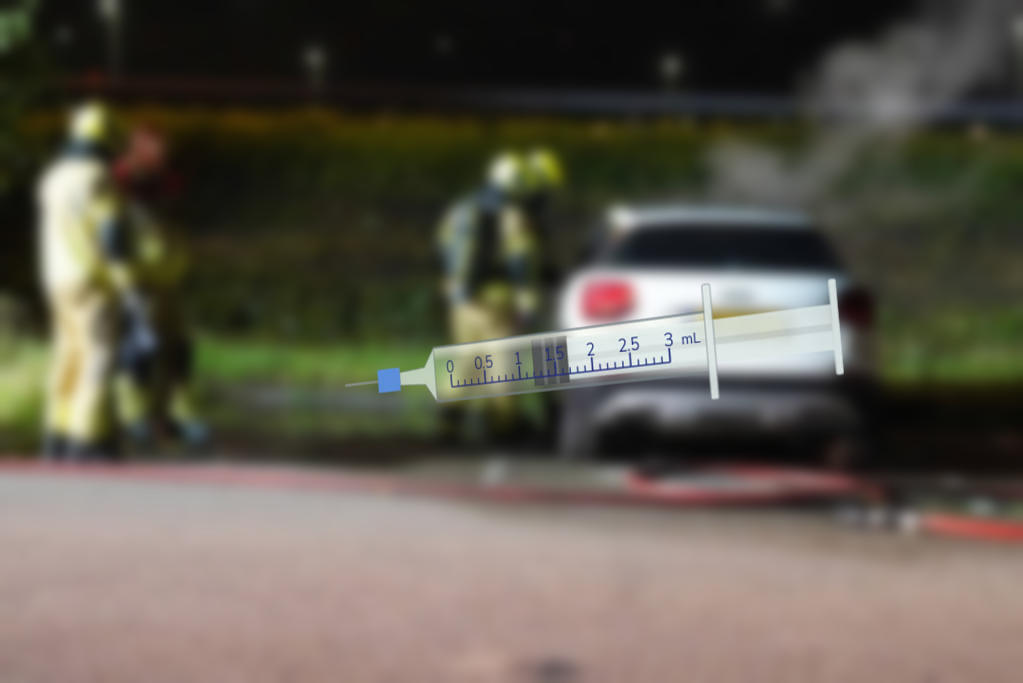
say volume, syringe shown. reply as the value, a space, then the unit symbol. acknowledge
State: 1.2 mL
